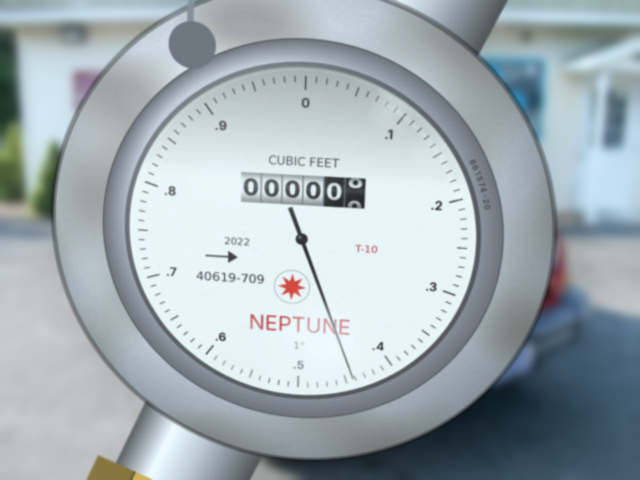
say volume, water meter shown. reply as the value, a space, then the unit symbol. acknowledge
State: 8.44 ft³
